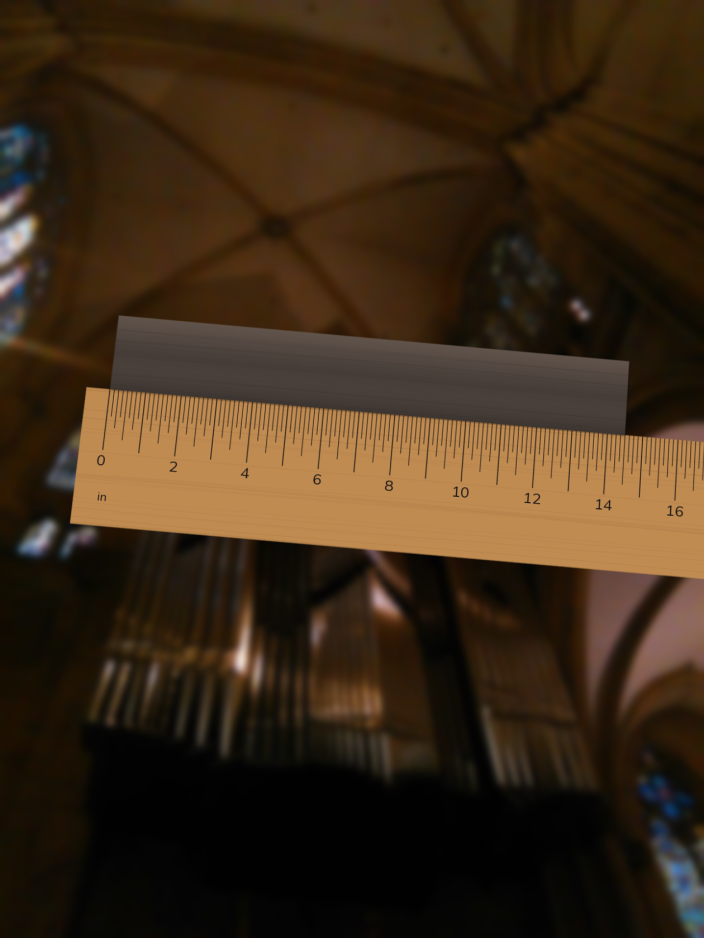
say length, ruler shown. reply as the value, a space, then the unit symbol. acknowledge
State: 14.5 in
